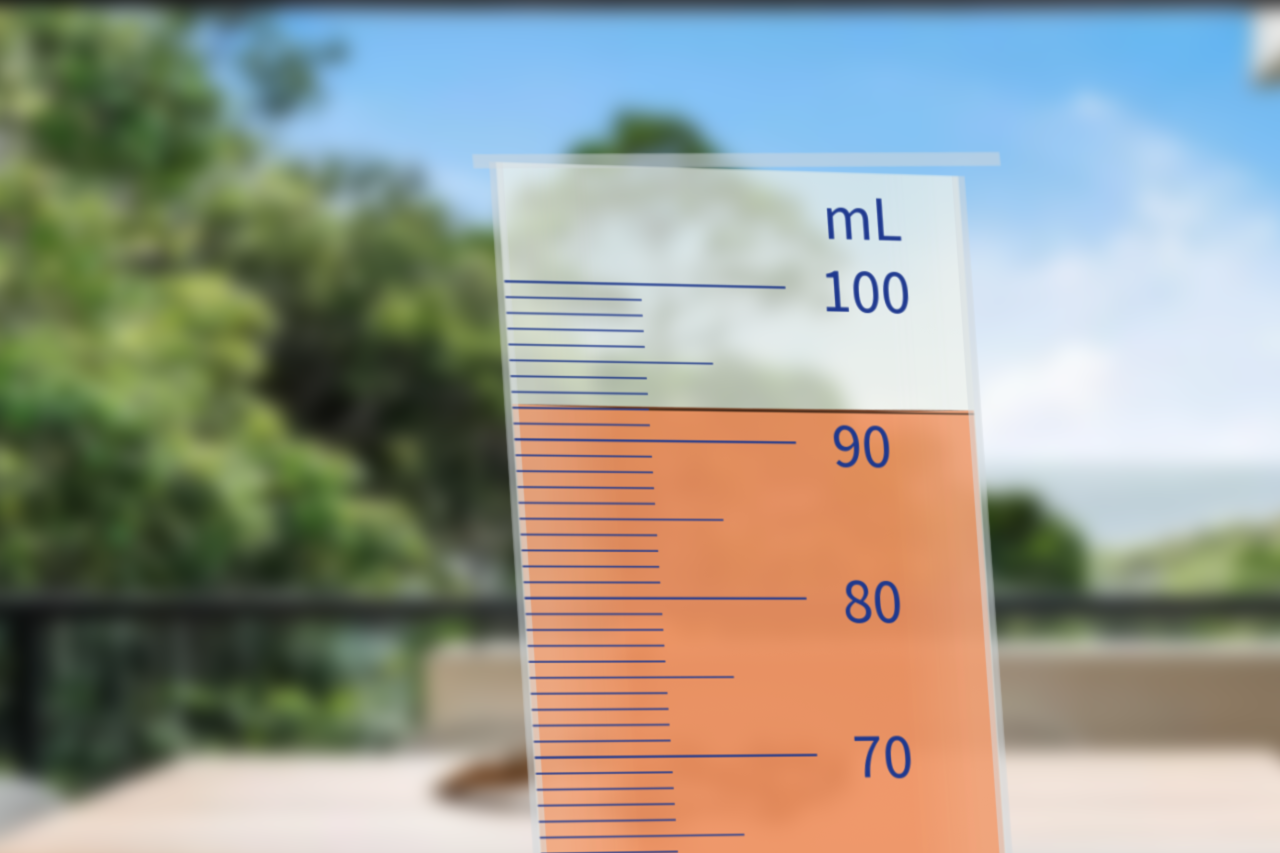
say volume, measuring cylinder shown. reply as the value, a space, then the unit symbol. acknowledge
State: 92 mL
